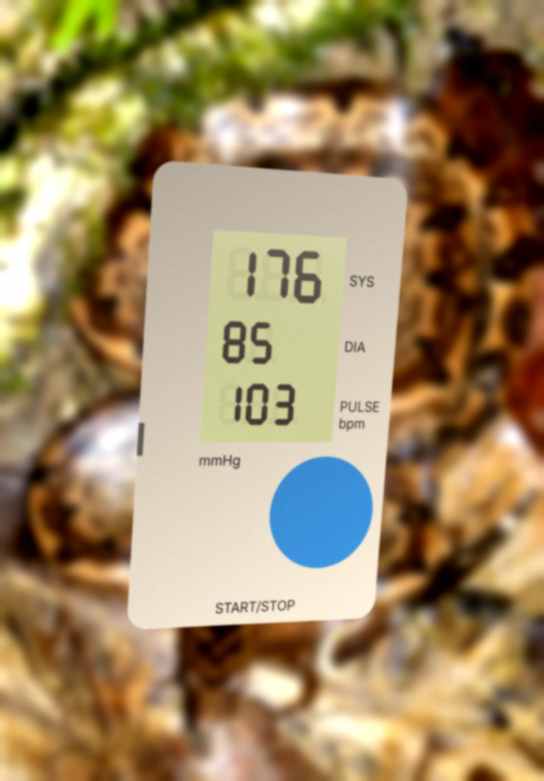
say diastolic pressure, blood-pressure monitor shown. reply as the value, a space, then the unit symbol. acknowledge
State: 85 mmHg
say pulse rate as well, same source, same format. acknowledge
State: 103 bpm
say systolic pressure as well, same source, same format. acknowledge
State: 176 mmHg
